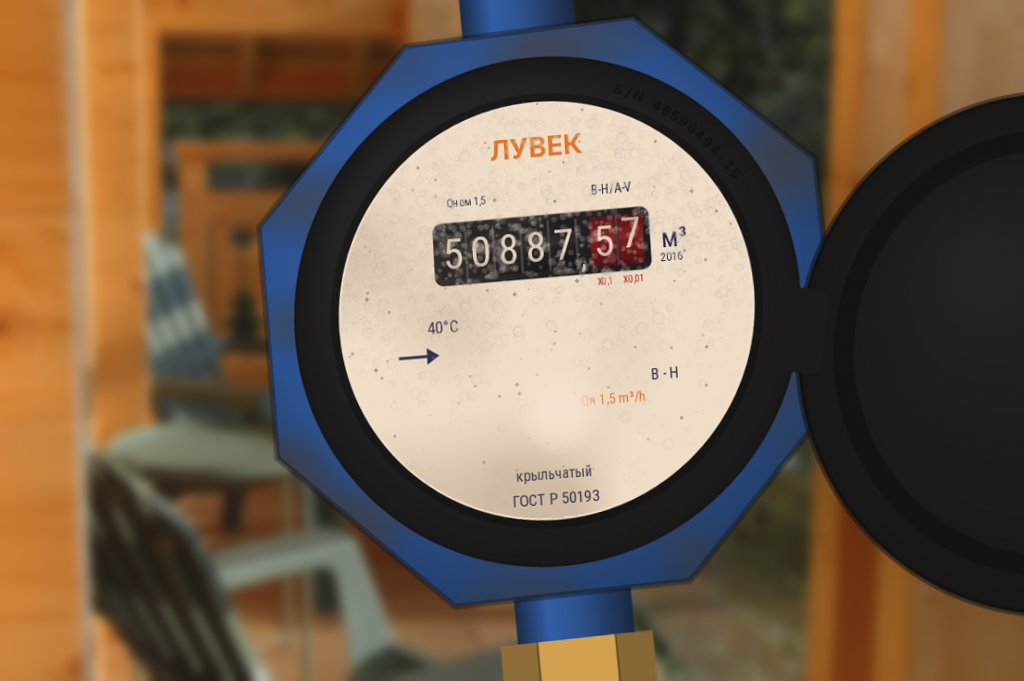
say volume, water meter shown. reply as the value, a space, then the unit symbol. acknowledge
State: 50887.57 m³
